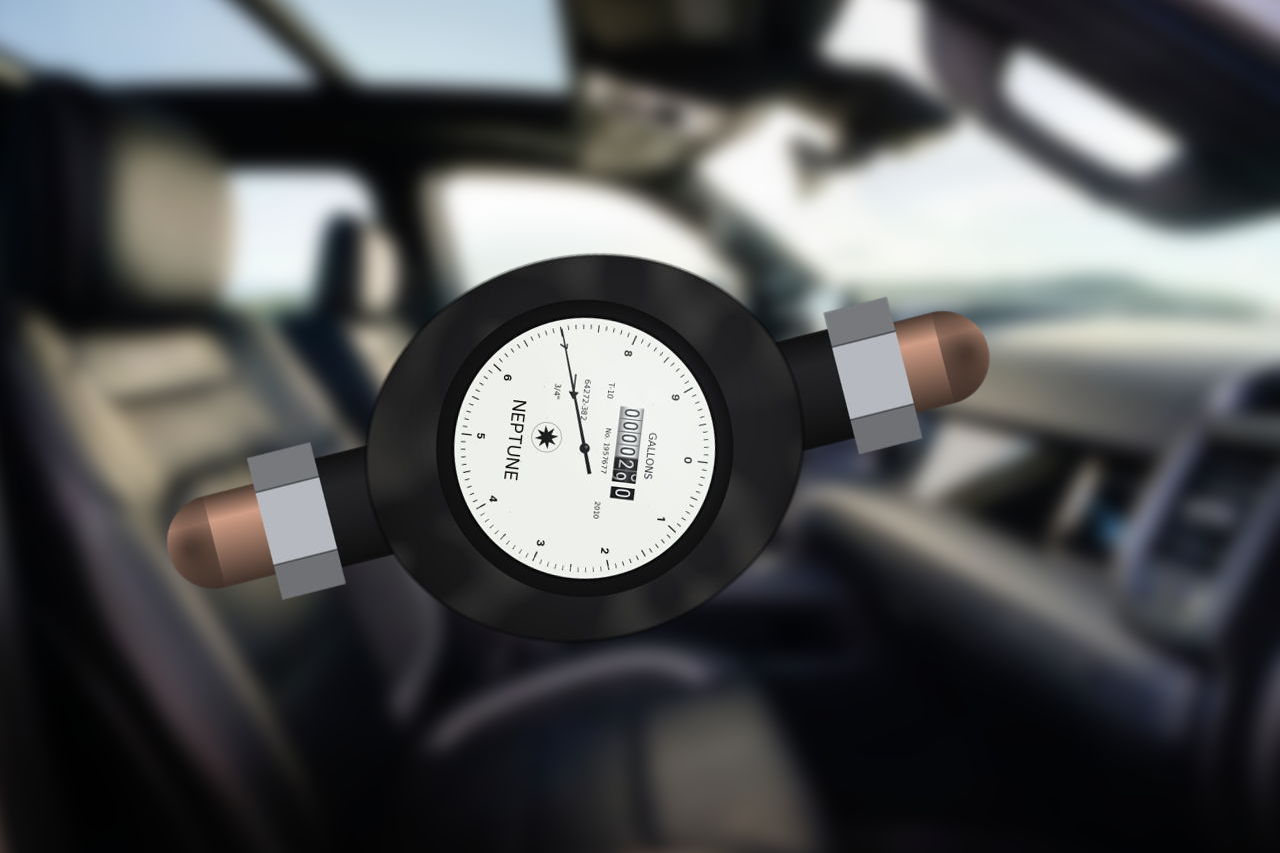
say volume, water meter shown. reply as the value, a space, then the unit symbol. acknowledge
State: 287.0 gal
